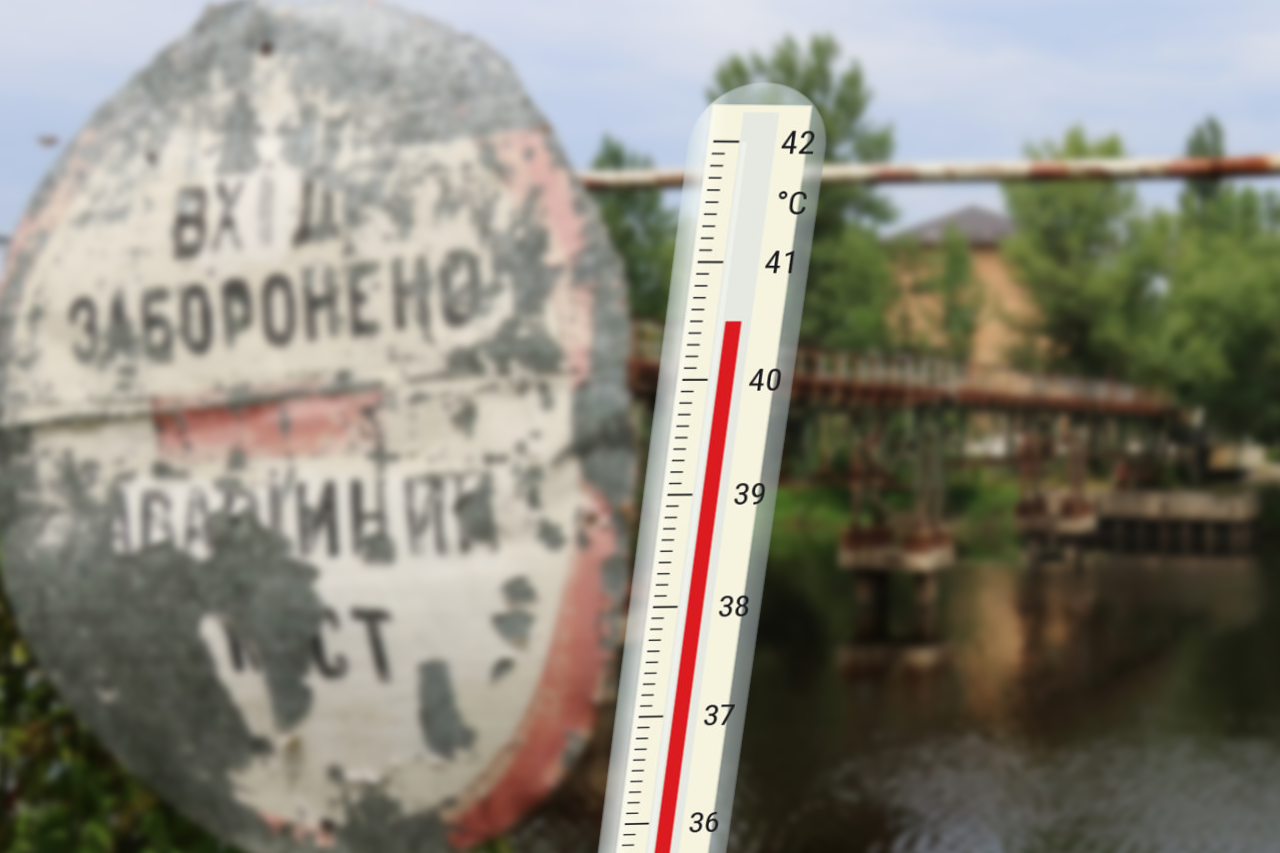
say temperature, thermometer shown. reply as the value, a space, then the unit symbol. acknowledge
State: 40.5 °C
